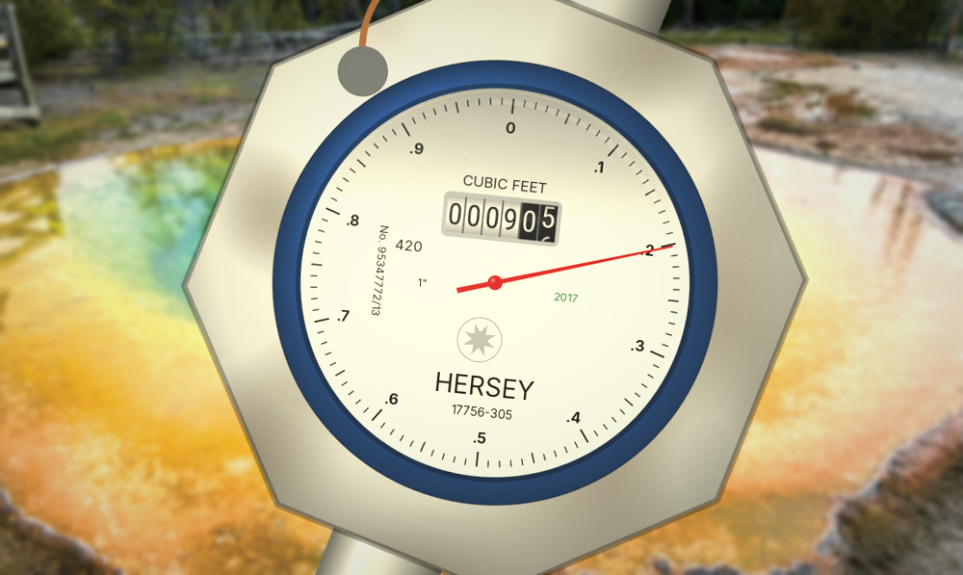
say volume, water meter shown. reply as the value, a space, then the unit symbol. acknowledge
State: 905.20 ft³
